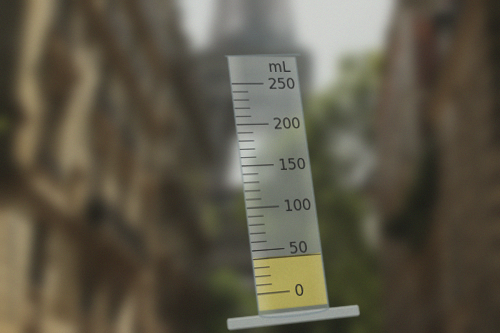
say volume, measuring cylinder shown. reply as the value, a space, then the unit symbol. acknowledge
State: 40 mL
